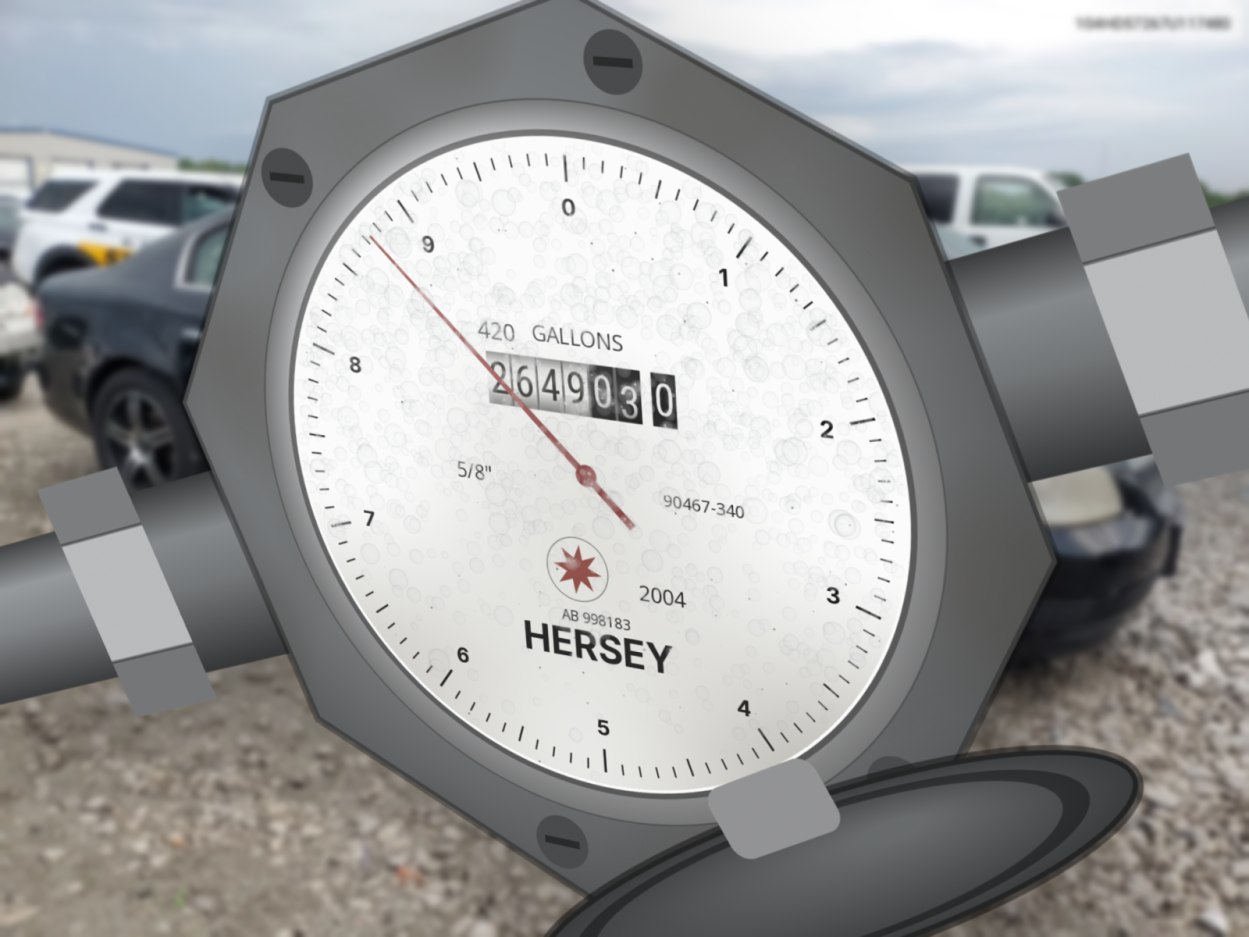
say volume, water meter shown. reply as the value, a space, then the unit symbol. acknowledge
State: 2649028.7 gal
